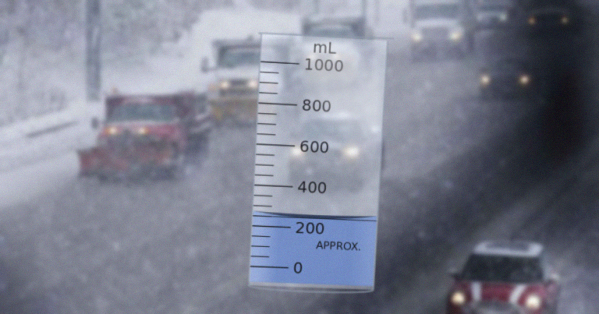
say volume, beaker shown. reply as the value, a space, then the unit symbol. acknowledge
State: 250 mL
